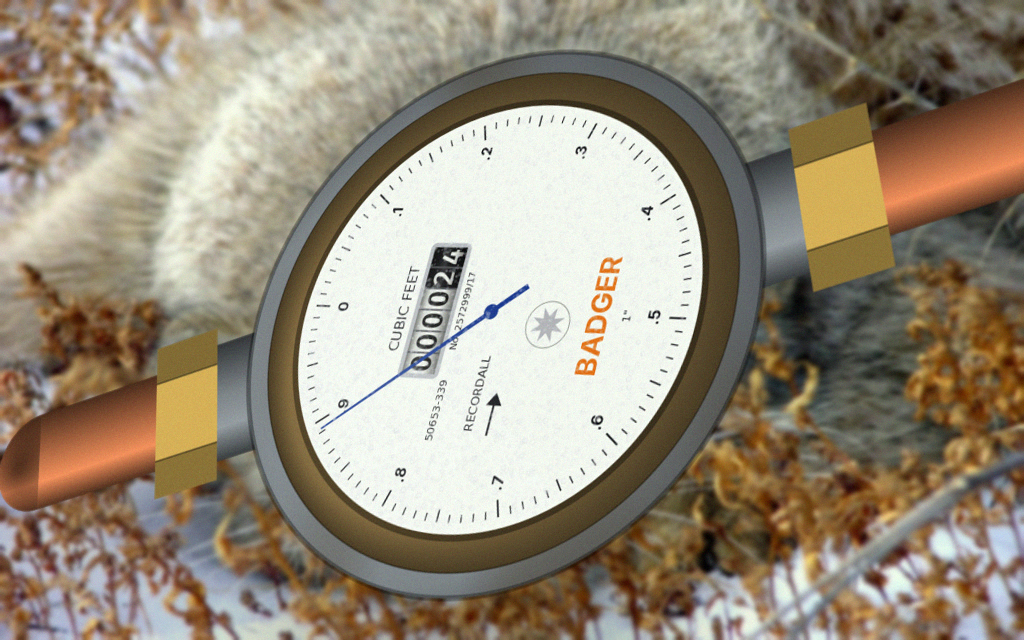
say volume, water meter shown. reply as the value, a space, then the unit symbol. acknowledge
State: 23.89 ft³
